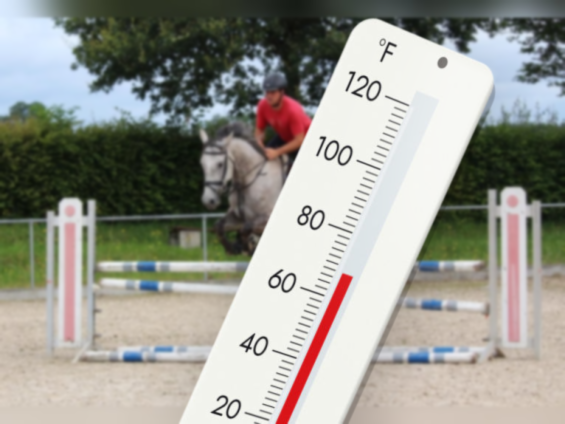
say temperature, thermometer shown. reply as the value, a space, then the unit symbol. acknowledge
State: 68 °F
